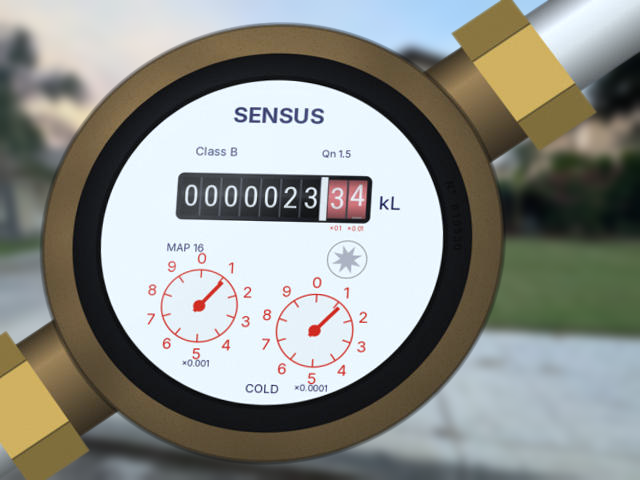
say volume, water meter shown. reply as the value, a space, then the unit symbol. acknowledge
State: 23.3411 kL
